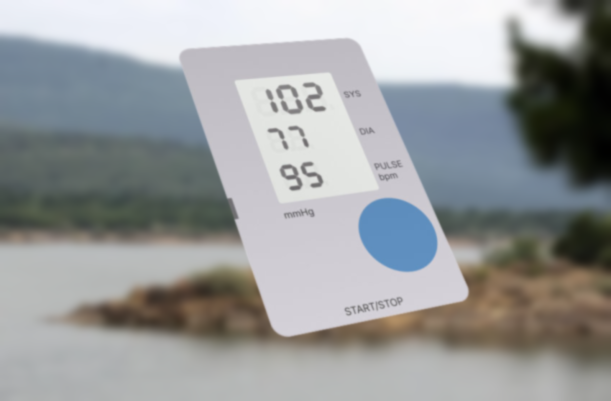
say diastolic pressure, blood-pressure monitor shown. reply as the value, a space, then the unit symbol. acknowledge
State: 77 mmHg
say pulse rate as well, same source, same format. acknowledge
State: 95 bpm
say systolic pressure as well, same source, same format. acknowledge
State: 102 mmHg
